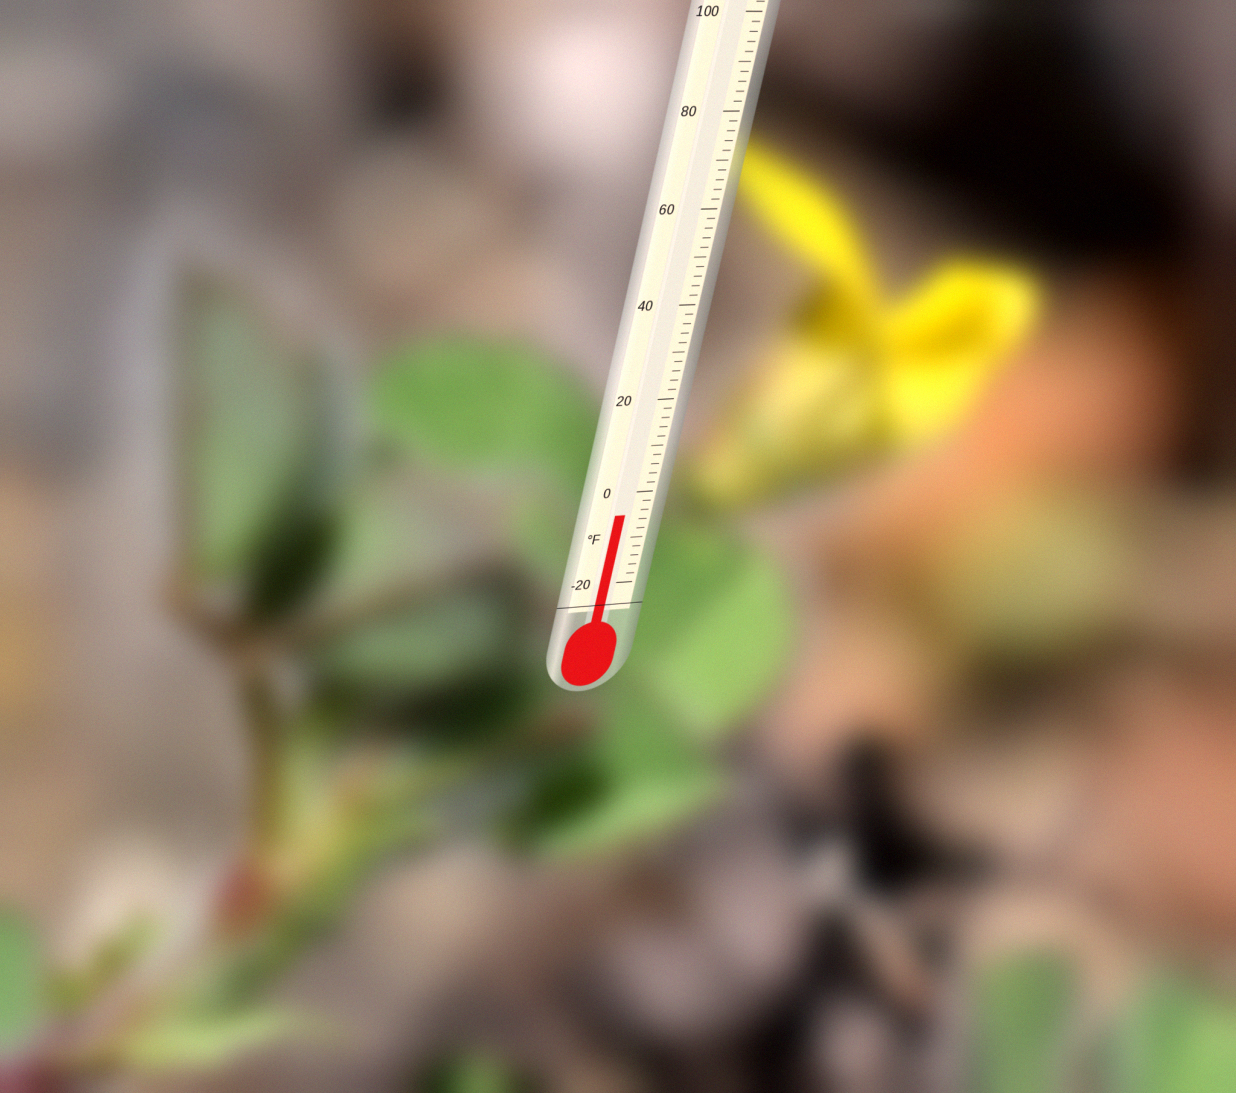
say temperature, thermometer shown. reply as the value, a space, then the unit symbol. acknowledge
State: -5 °F
